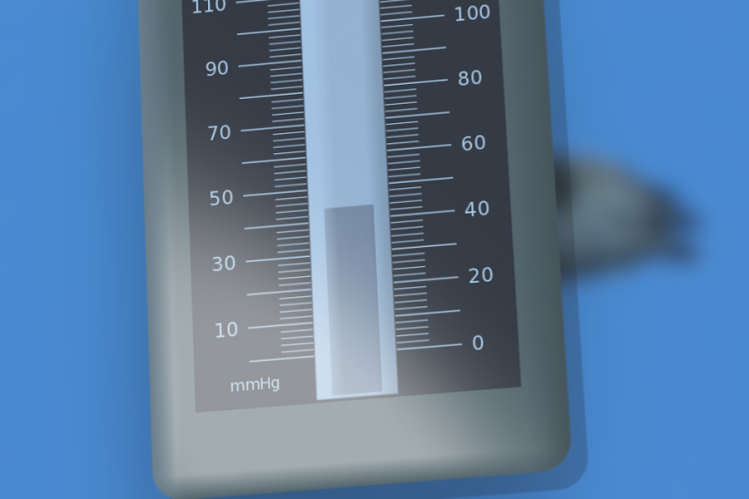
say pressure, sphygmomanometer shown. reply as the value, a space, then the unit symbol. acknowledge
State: 44 mmHg
